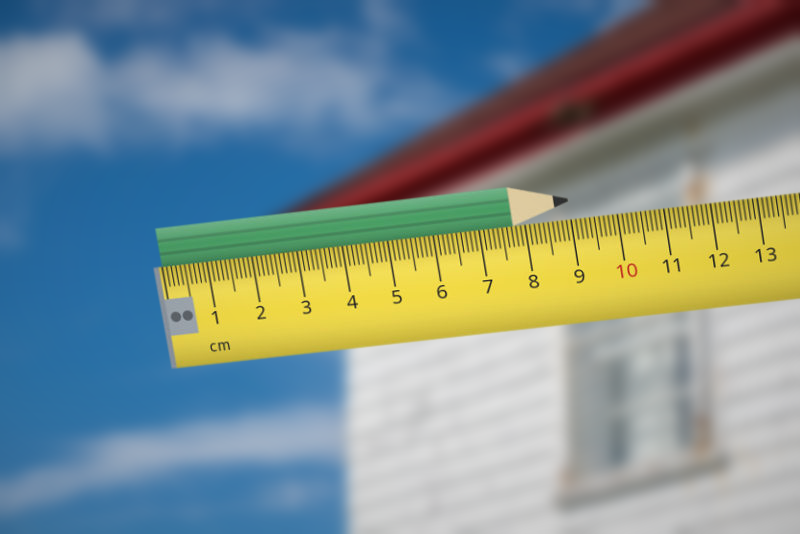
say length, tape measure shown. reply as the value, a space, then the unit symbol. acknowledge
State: 9 cm
